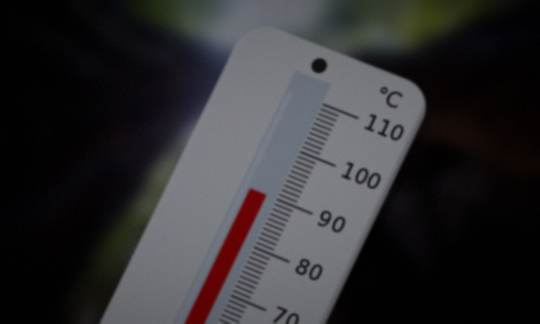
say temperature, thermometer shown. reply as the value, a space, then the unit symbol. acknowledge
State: 90 °C
